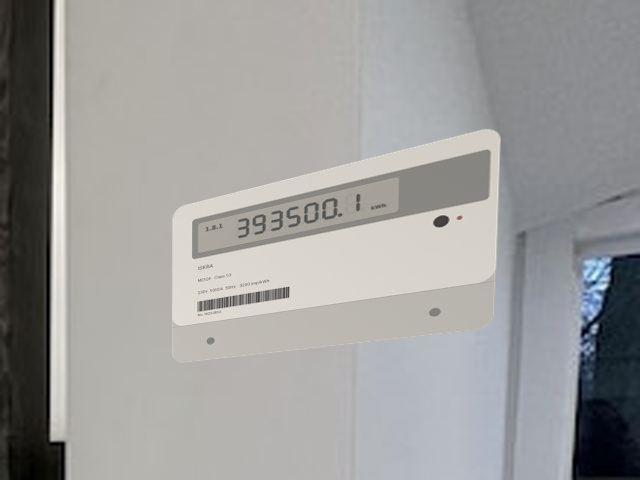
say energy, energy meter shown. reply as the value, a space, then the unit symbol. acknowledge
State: 393500.1 kWh
